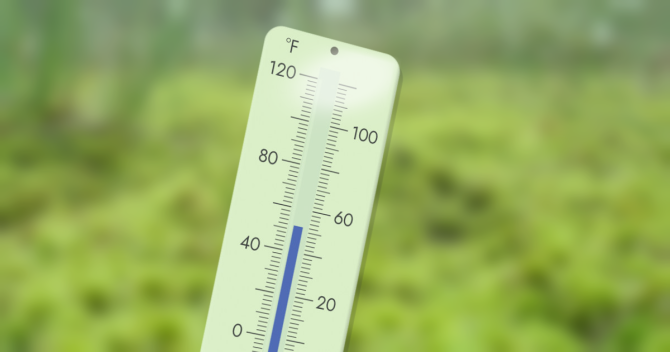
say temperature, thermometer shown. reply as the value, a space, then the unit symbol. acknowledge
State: 52 °F
